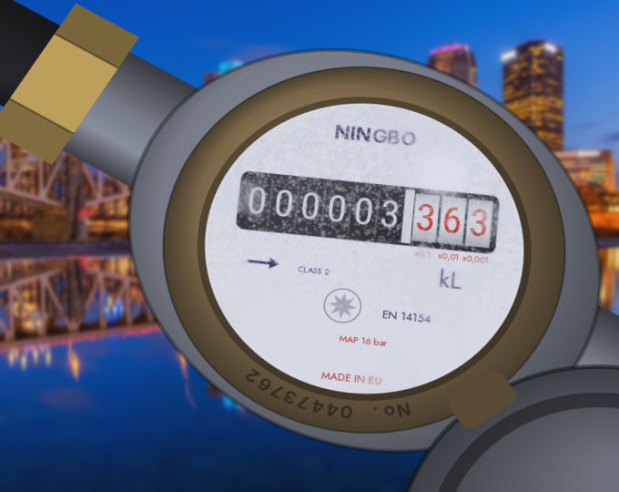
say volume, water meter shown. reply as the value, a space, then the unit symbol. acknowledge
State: 3.363 kL
